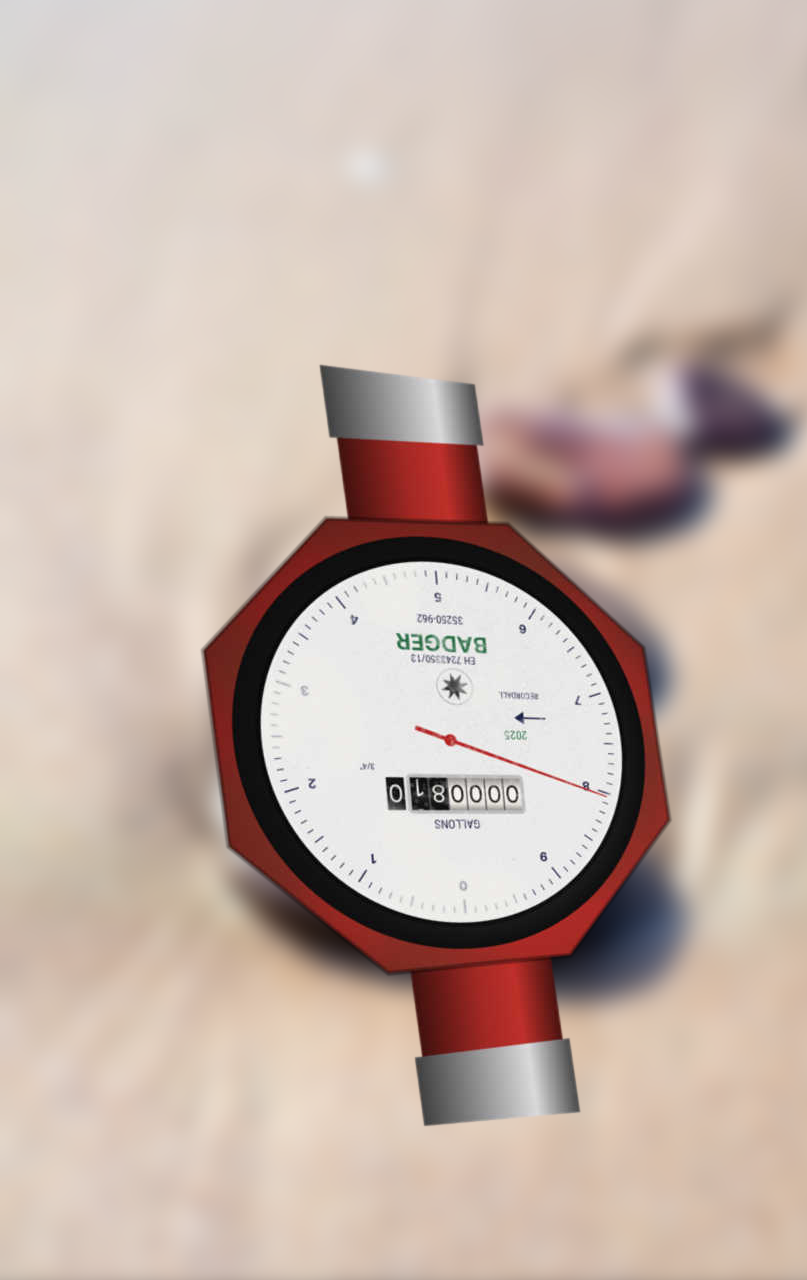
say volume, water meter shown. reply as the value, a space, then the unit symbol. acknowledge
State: 808.0 gal
